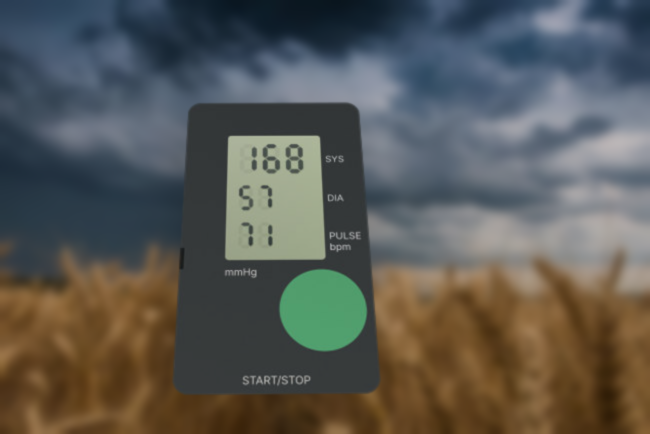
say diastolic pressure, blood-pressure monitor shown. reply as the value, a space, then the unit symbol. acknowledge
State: 57 mmHg
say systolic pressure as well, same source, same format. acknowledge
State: 168 mmHg
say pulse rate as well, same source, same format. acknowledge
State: 71 bpm
